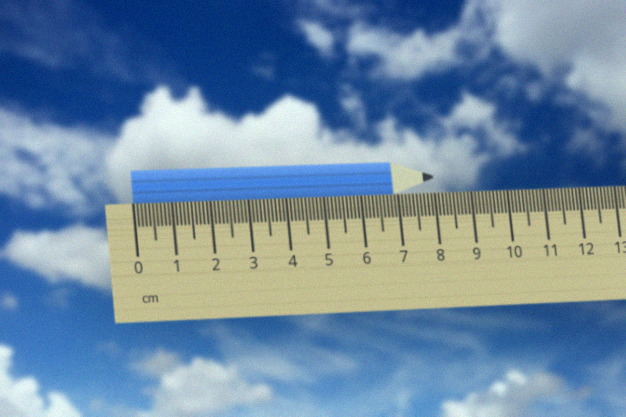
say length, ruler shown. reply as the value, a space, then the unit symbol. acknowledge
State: 8 cm
